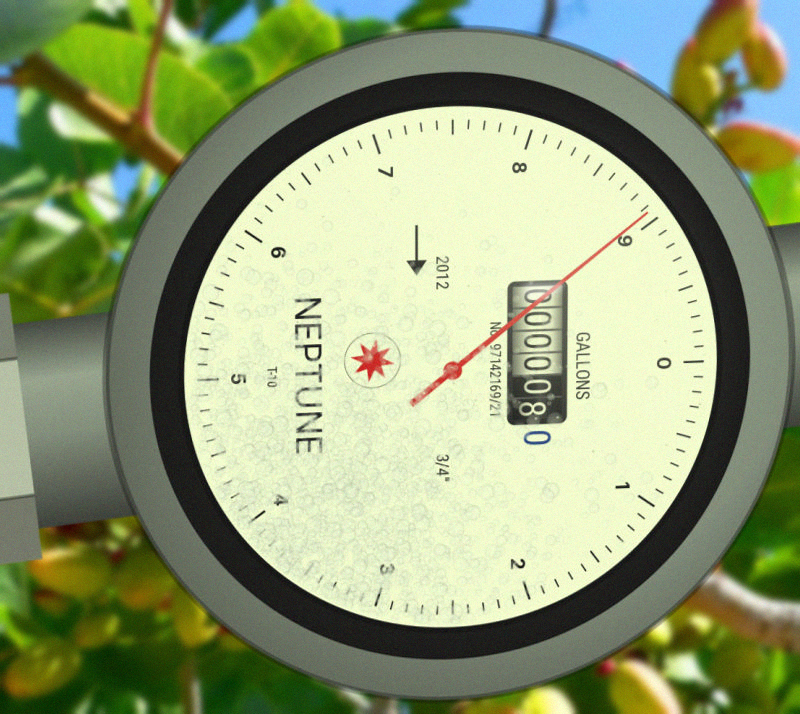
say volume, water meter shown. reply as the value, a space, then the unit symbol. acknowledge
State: 78.9 gal
